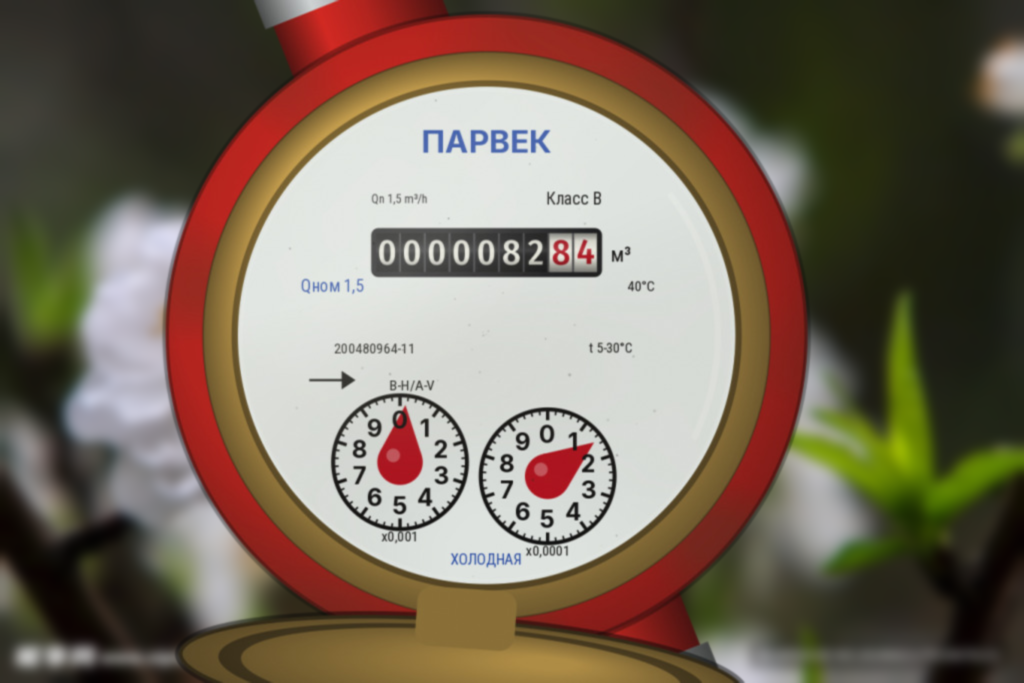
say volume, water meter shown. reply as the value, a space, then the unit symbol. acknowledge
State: 82.8401 m³
